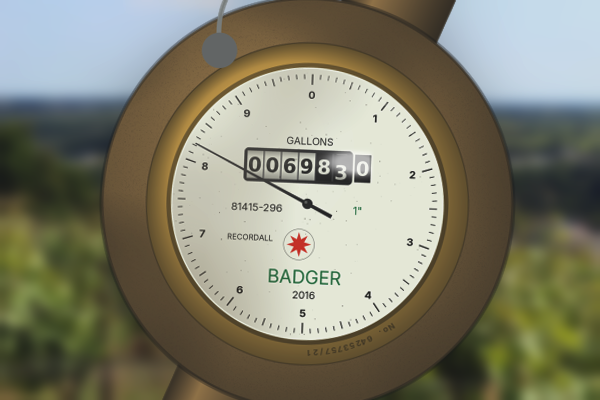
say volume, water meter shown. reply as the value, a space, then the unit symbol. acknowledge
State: 69828.2 gal
